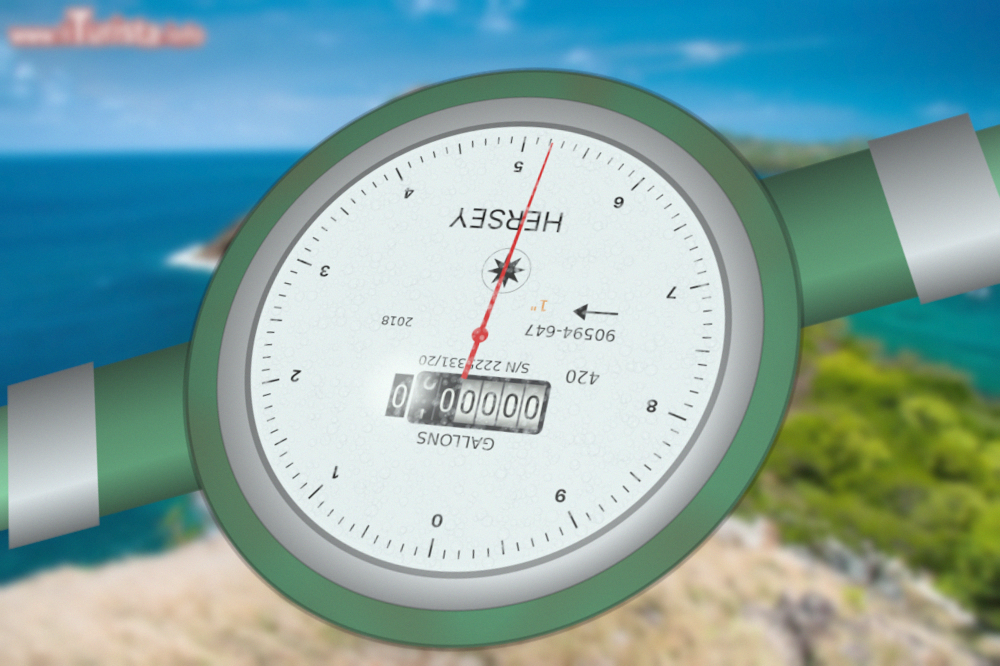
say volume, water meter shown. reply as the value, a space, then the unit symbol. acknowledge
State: 15.2 gal
